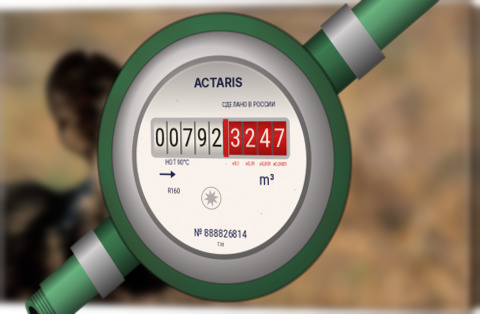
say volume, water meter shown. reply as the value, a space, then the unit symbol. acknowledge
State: 792.3247 m³
